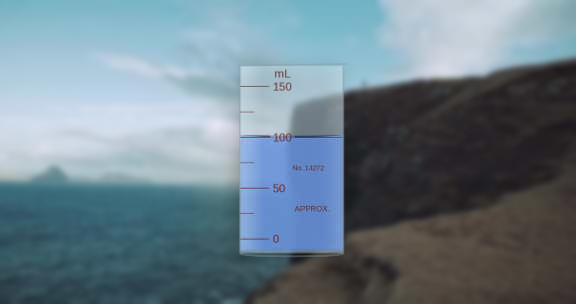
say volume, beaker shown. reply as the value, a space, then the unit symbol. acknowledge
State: 100 mL
